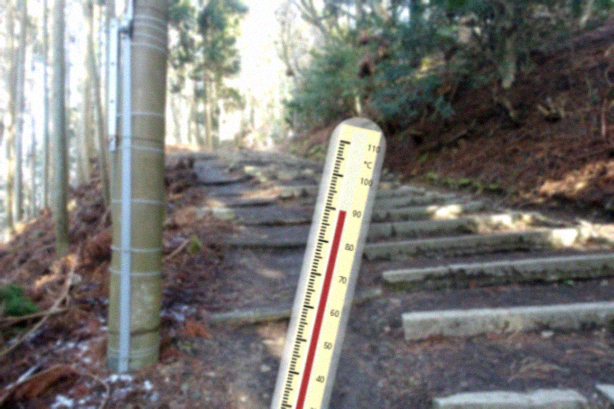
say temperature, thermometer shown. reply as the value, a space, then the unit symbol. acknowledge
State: 90 °C
